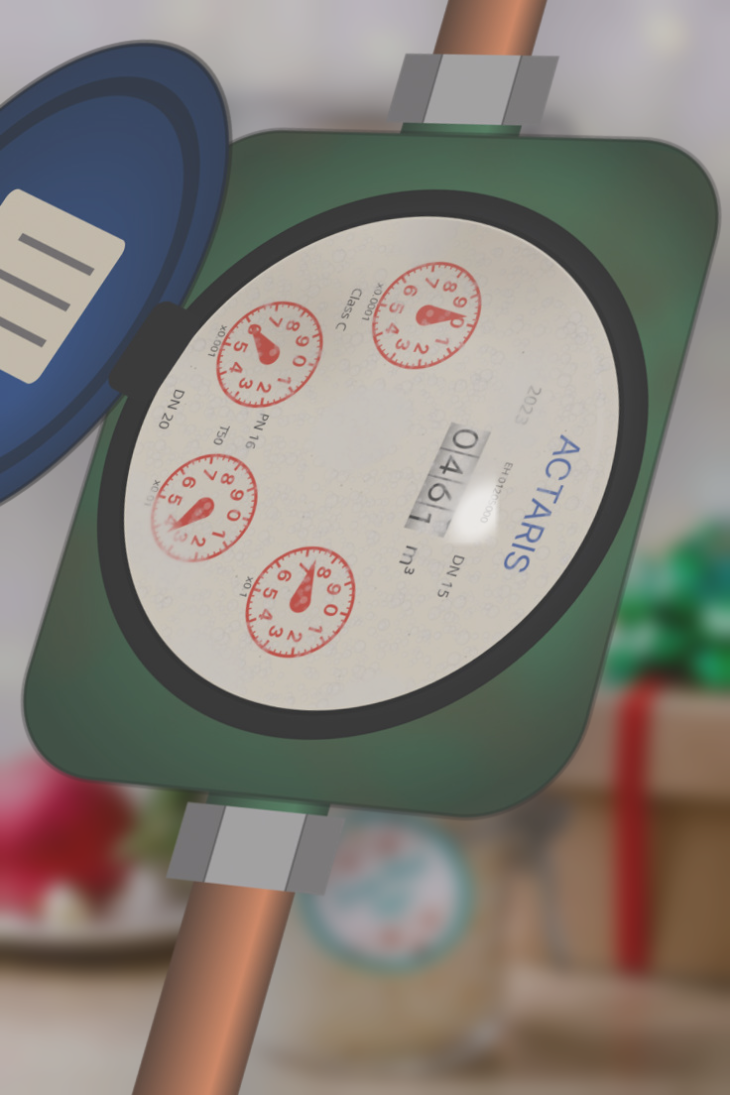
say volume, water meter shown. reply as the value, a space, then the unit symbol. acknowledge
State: 460.7359 m³
